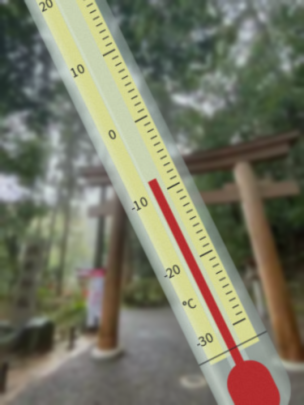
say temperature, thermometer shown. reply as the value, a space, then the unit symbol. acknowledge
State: -8 °C
